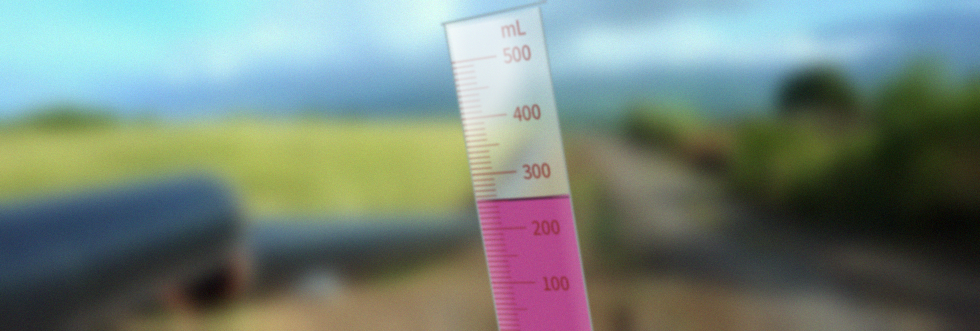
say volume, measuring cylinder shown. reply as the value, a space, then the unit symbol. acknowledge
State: 250 mL
